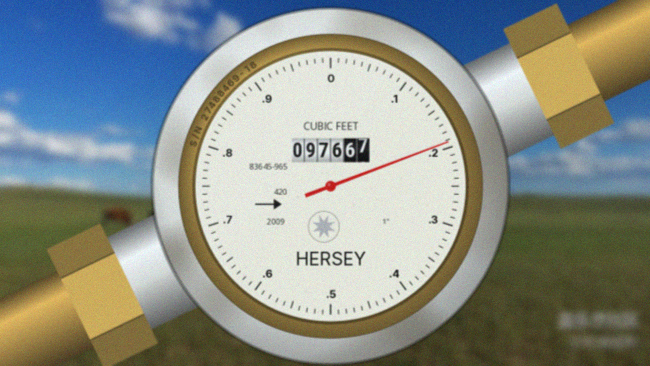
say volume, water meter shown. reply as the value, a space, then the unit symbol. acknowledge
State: 97667.19 ft³
